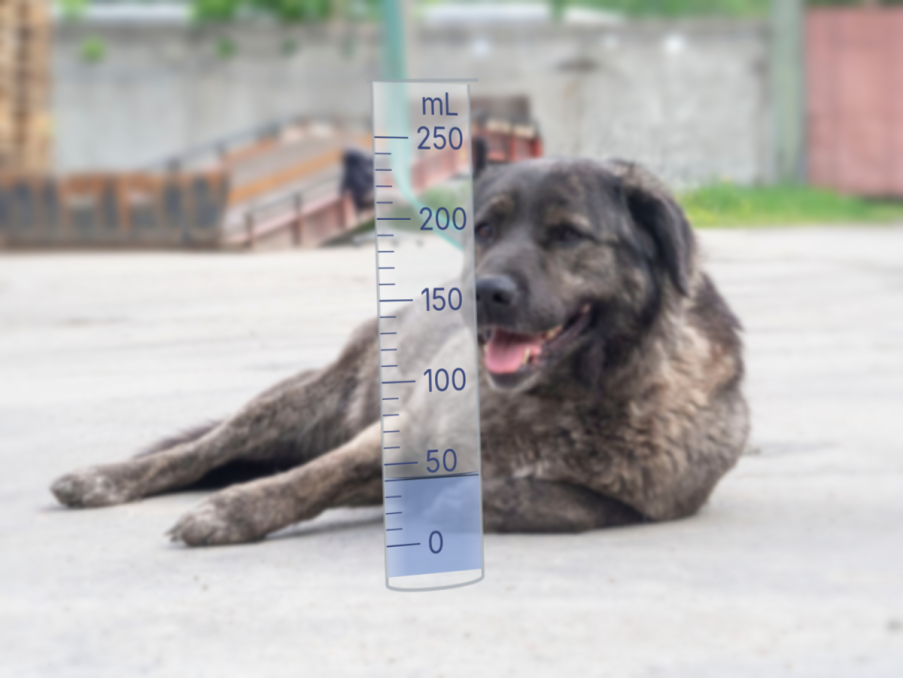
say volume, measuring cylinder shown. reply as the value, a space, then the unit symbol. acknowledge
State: 40 mL
